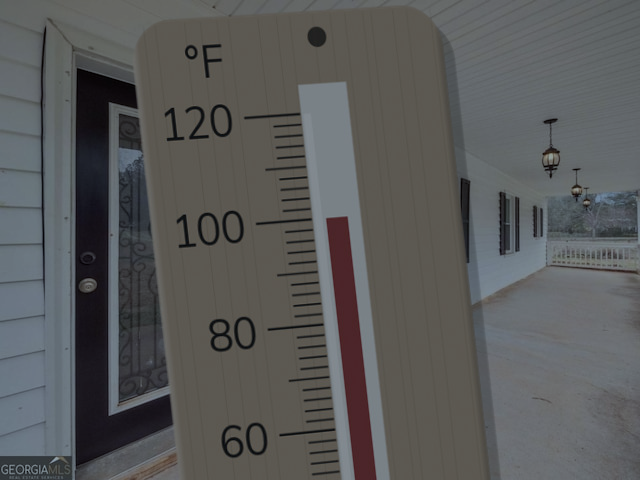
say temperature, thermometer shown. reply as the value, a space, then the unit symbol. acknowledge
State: 100 °F
